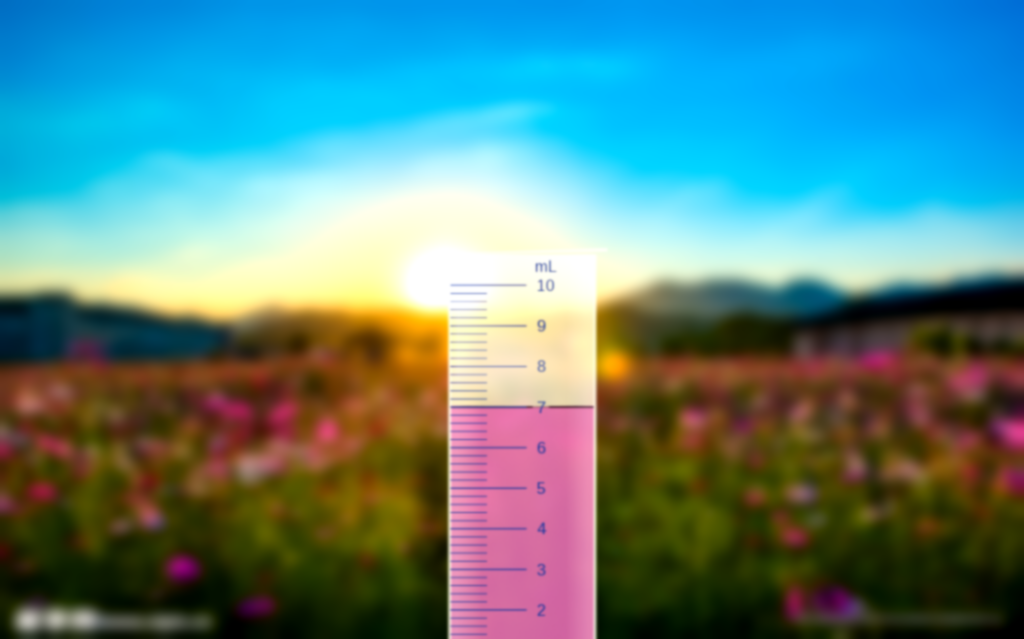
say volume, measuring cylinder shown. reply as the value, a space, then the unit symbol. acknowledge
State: 7 mL
